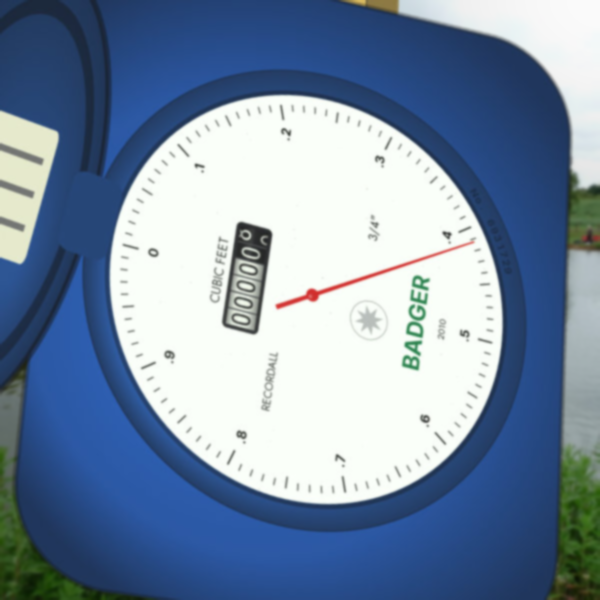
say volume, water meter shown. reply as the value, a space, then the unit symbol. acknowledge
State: 8.41 ft³
